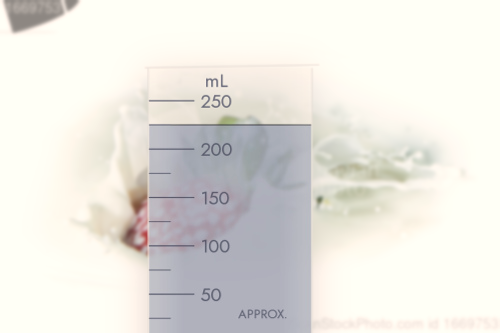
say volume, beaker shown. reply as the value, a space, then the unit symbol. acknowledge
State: 225 mL
